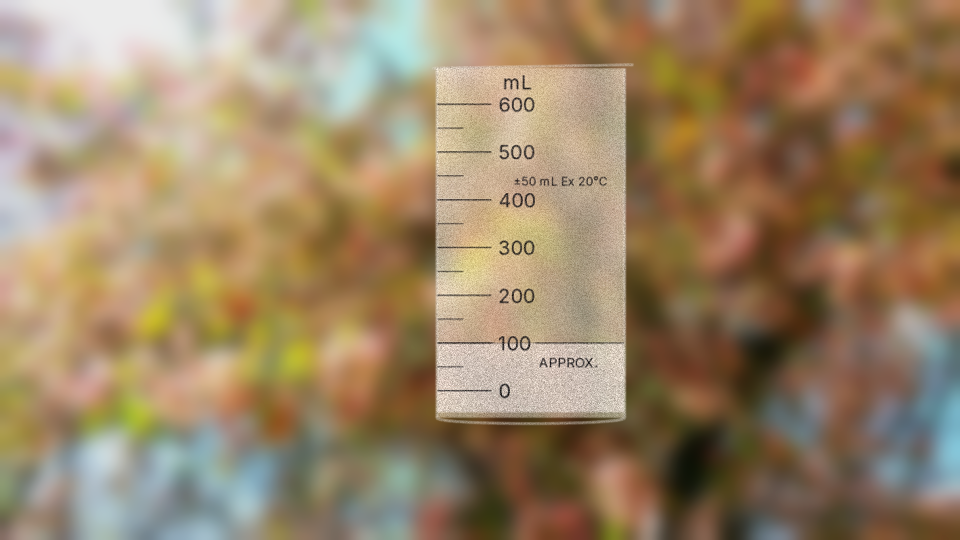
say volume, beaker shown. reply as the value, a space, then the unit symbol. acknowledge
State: 100 mL
